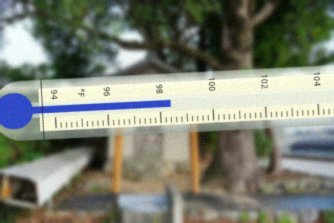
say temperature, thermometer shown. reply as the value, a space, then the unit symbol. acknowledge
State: 98.4 °F
